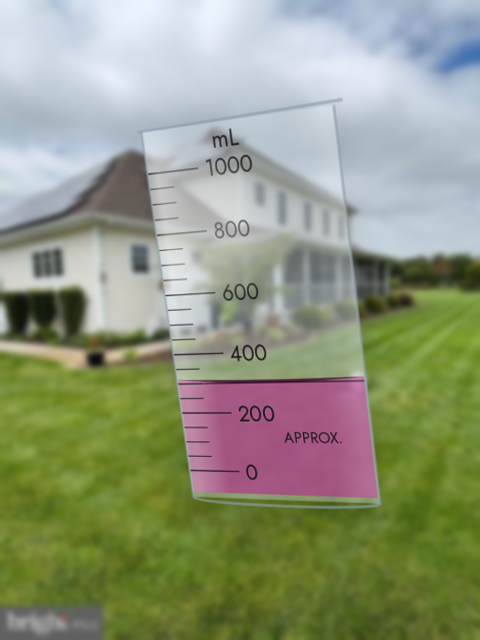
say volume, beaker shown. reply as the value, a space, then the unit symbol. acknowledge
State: 300 mL
